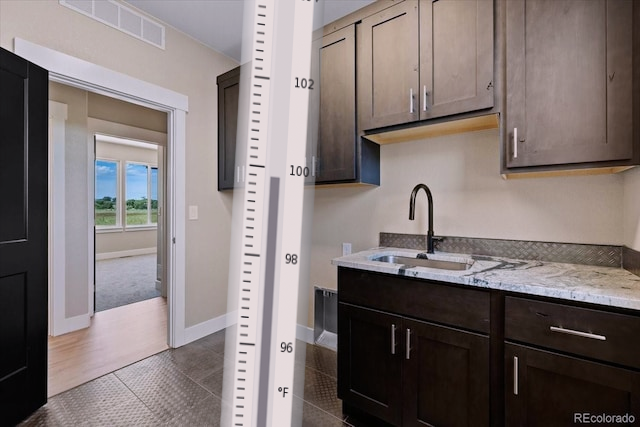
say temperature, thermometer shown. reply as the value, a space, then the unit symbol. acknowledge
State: 99.8 °F
